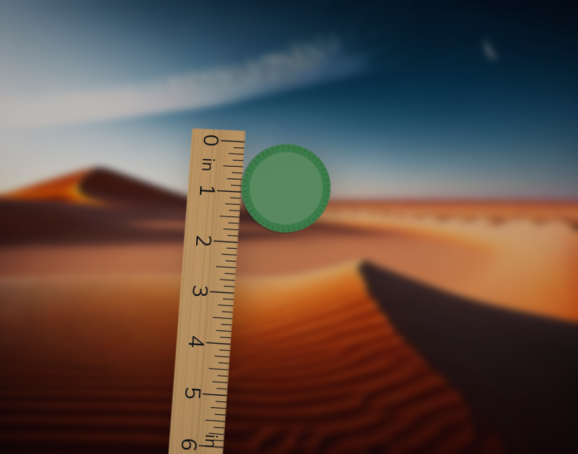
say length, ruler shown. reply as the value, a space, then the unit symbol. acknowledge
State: 1.75 in
